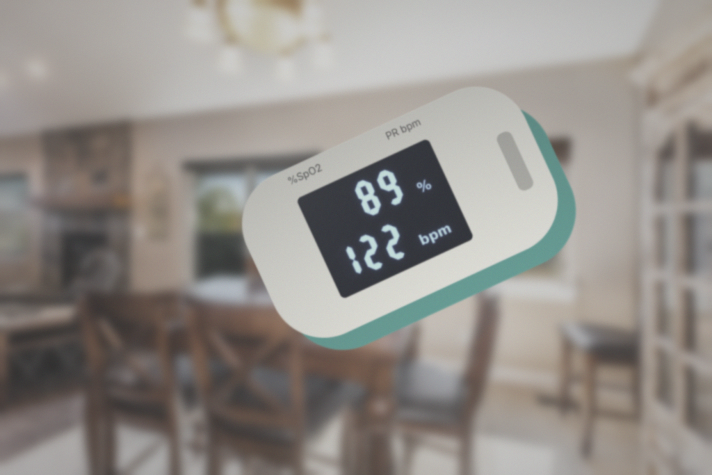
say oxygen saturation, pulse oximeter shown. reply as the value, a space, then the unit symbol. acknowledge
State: 89 %
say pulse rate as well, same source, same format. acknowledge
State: 122 bpm
